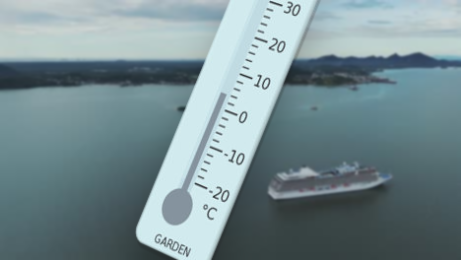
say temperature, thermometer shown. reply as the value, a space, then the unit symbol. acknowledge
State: 4 °C
